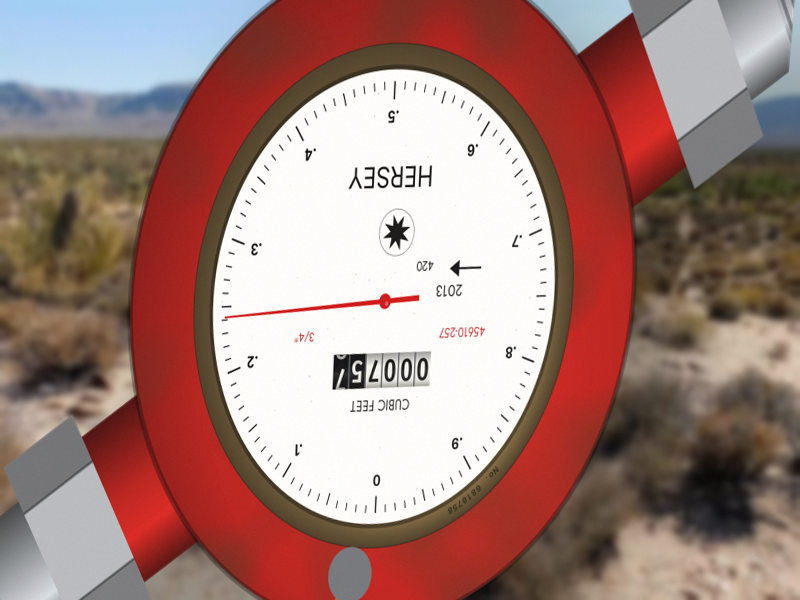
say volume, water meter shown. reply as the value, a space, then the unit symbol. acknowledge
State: 757.24 ft³
